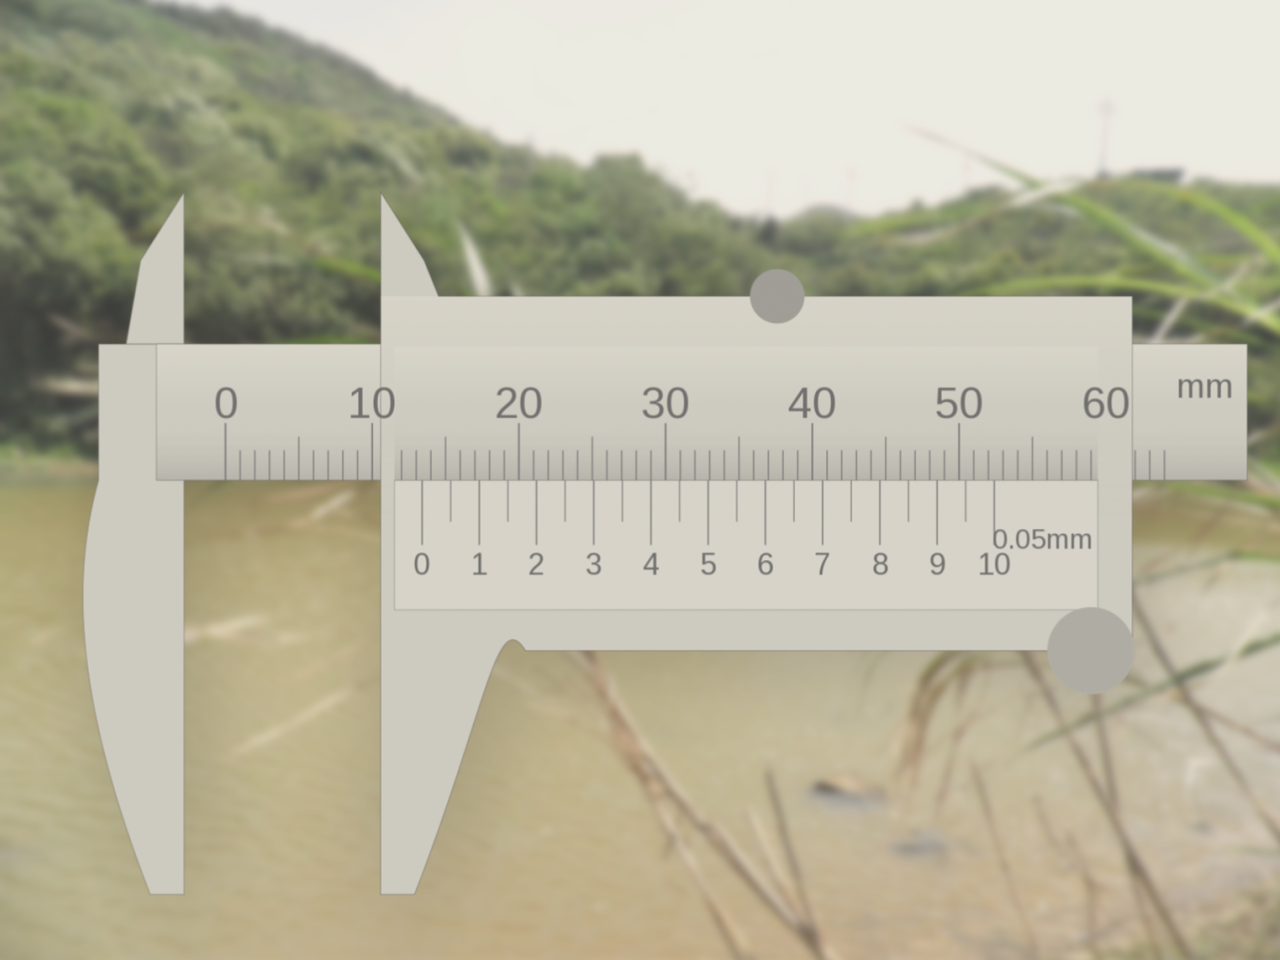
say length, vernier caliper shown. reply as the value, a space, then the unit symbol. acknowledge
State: 13.4 mm
